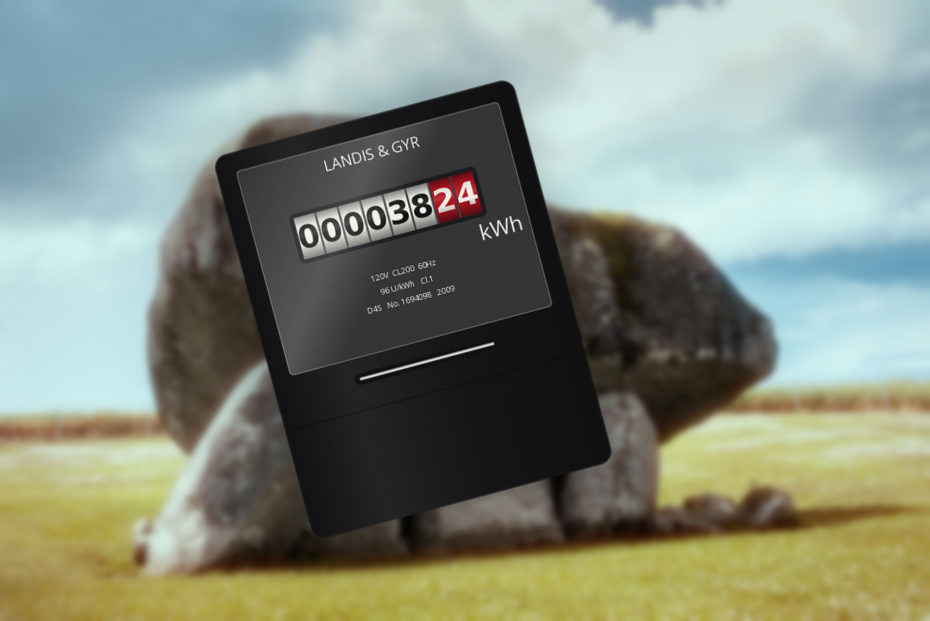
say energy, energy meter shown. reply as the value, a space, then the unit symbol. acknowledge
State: 38.24 kWh
